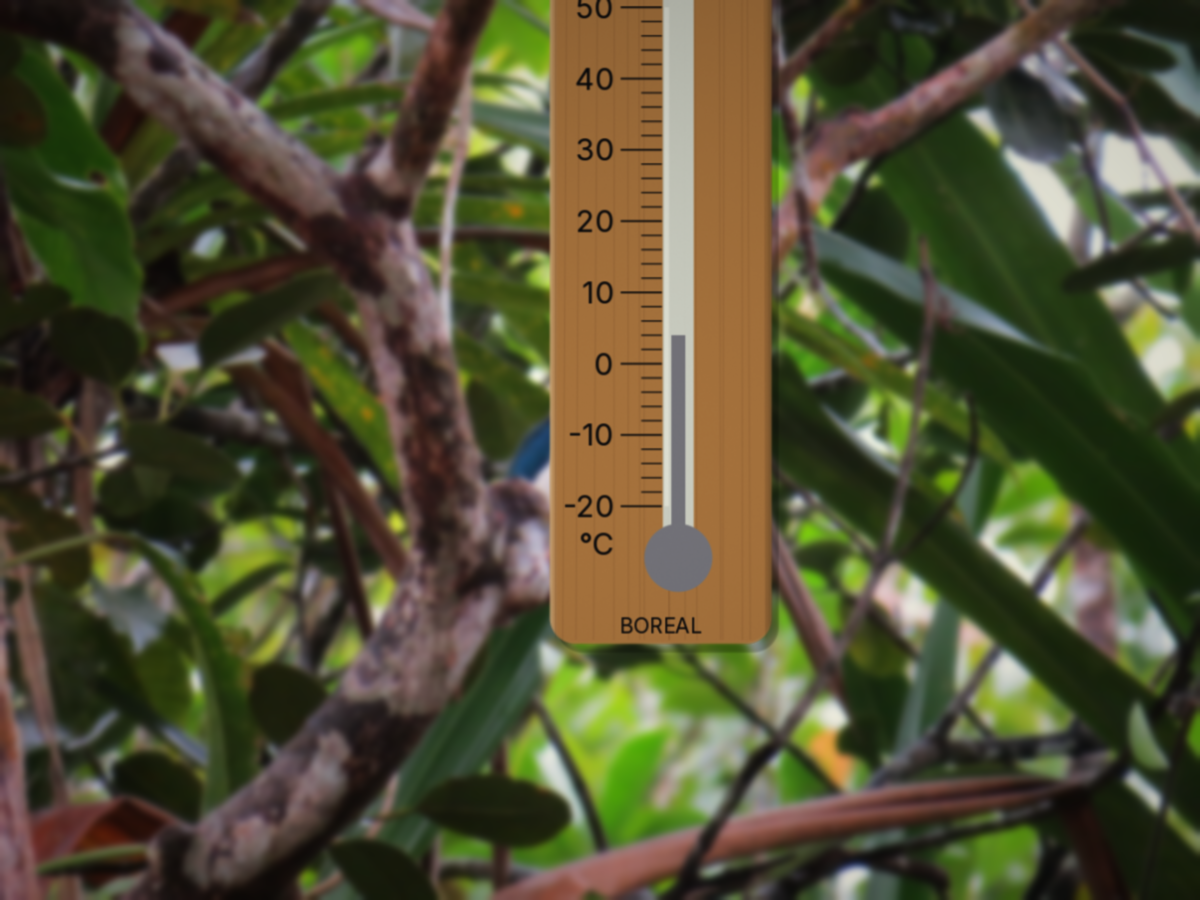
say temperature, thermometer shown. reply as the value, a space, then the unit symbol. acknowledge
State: 4 °C
